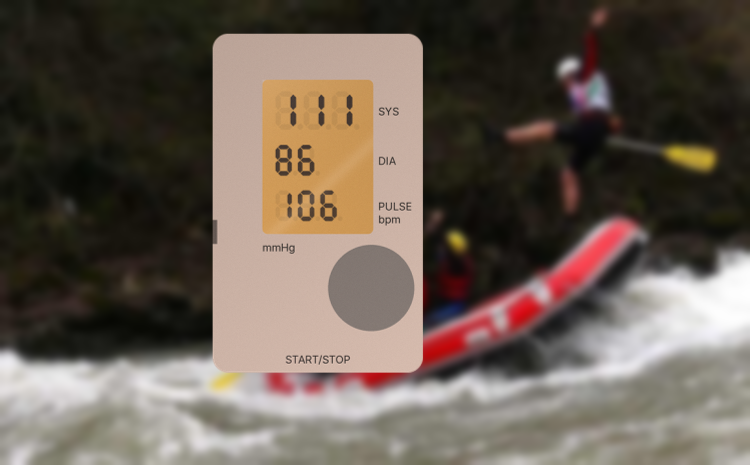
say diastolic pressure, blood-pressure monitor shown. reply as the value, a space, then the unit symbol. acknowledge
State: 86 mmHg
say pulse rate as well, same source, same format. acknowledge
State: 106 bpm
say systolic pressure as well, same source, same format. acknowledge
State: 111 mmHg
